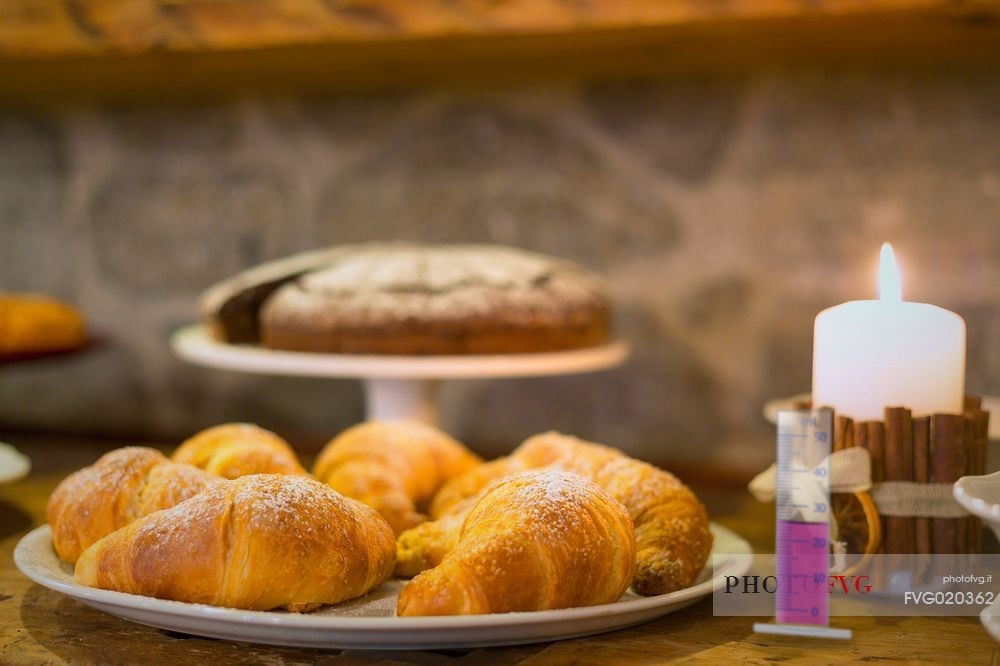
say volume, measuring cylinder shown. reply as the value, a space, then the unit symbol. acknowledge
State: 25 mL
